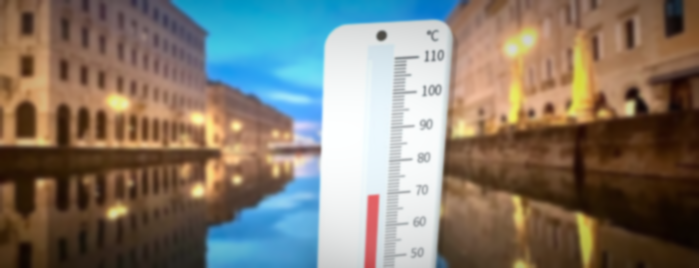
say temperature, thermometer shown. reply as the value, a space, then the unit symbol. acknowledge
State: 70 °C
